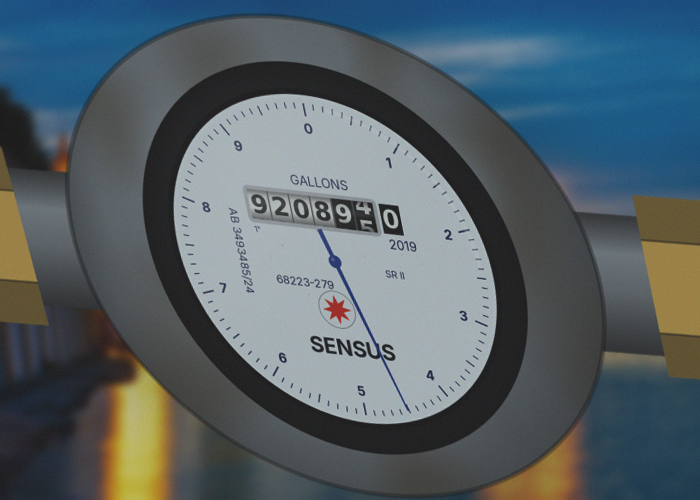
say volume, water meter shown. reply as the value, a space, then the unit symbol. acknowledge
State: 9208944.5 gal
